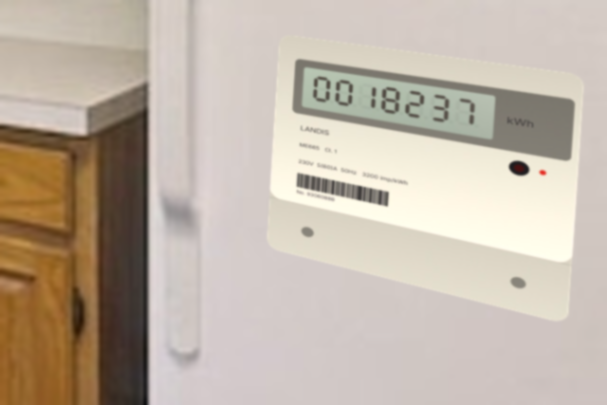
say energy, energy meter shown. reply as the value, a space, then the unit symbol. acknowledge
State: 18237 kWh
